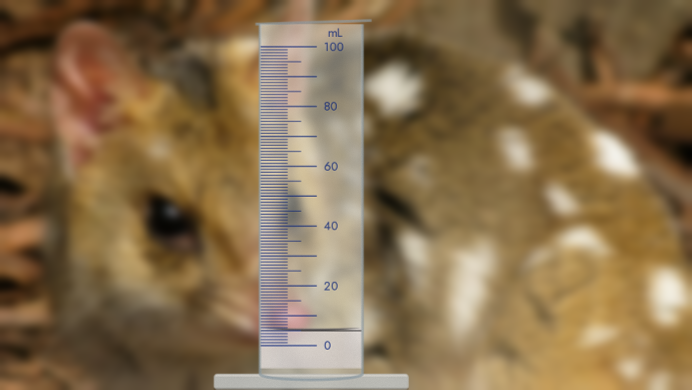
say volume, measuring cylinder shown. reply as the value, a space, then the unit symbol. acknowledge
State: 5 mL
